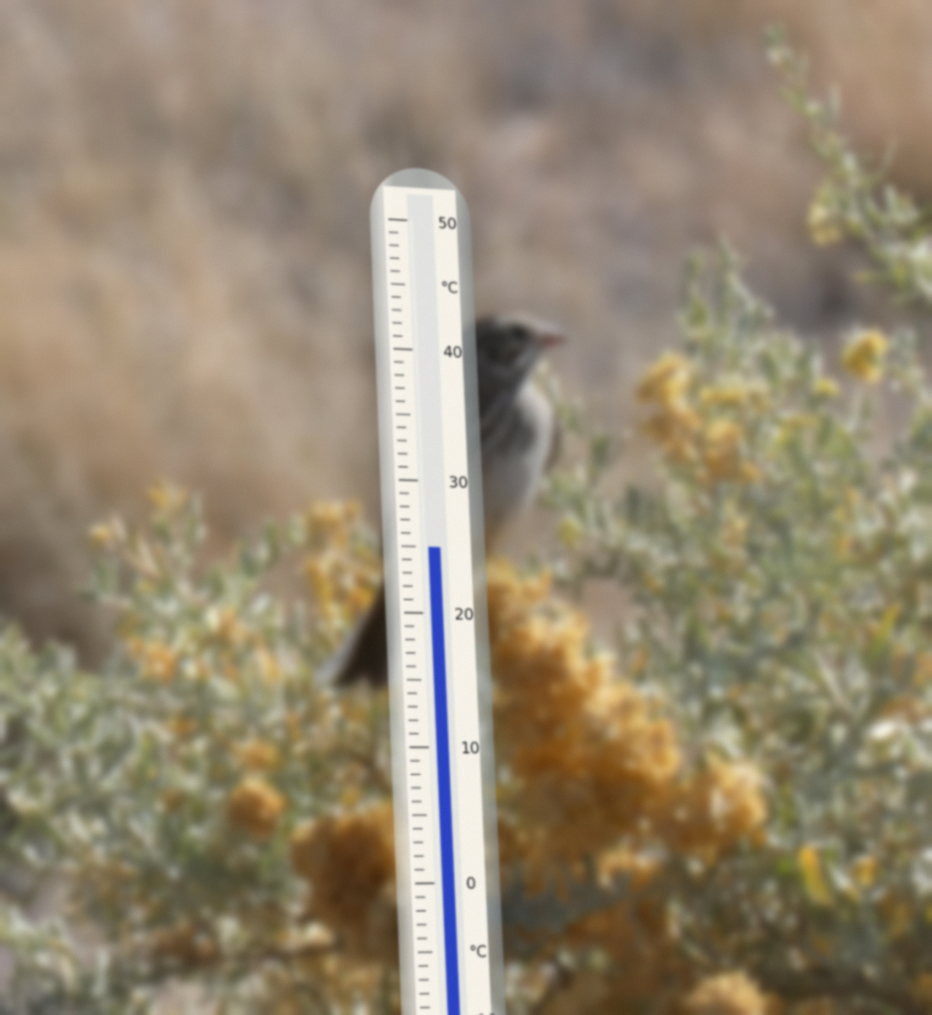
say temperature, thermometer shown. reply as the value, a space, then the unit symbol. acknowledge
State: 25 °C
